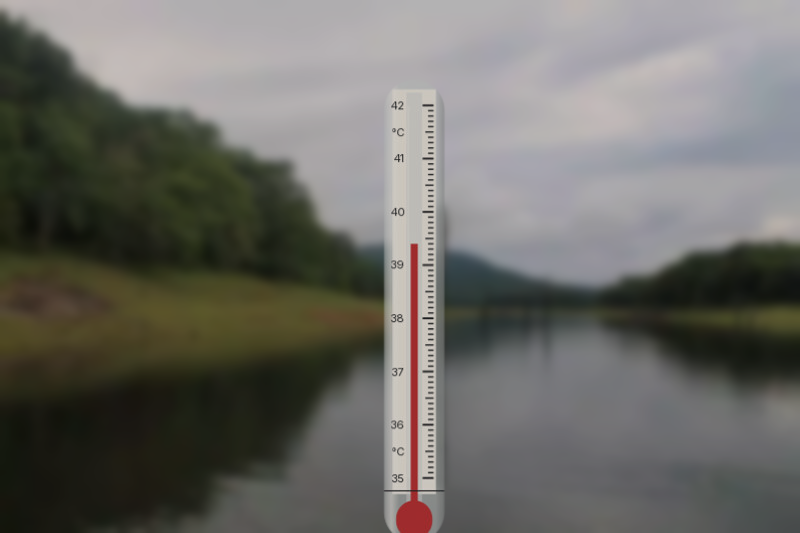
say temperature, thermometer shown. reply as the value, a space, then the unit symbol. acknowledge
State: 39.4 °C
